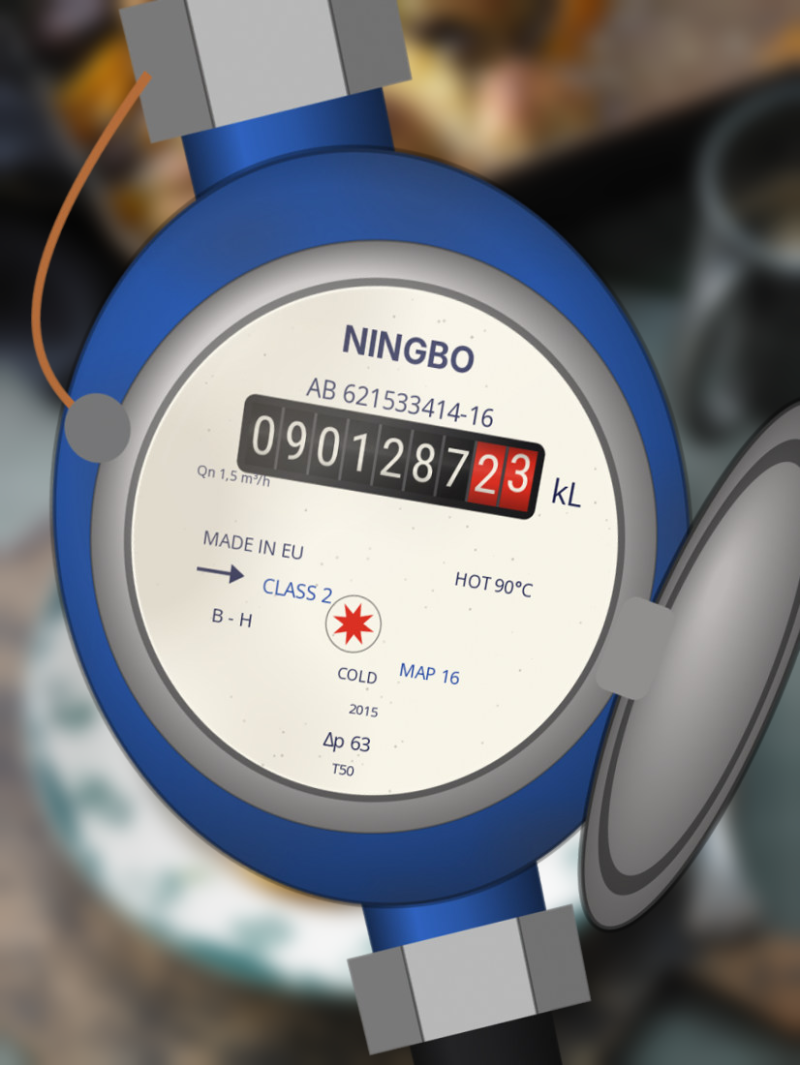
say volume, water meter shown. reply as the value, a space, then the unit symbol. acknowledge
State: 901287.23 kL
